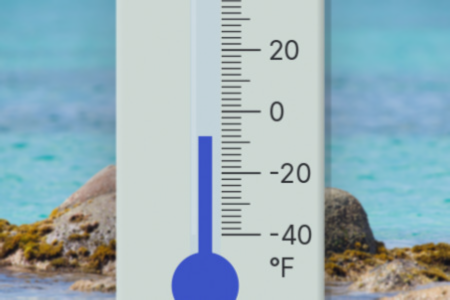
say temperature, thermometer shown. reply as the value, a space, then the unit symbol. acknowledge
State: -8 °F
